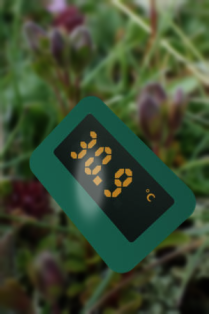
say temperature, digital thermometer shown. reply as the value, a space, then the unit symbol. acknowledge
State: 30.9 °C
